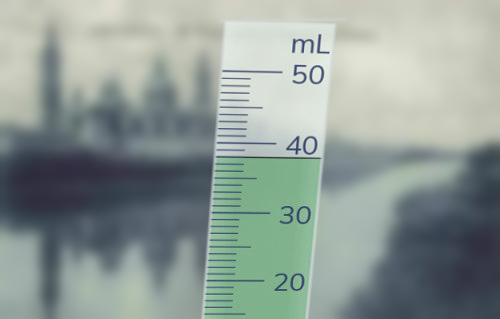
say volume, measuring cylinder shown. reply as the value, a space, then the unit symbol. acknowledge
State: 38 mL
